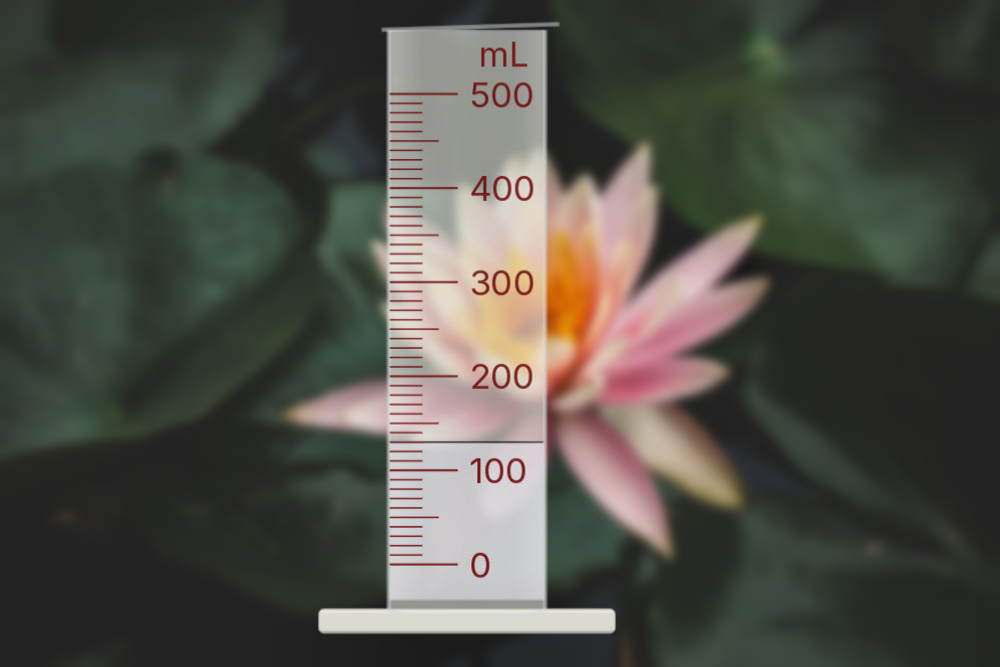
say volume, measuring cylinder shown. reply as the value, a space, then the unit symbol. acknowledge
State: 130 mL
